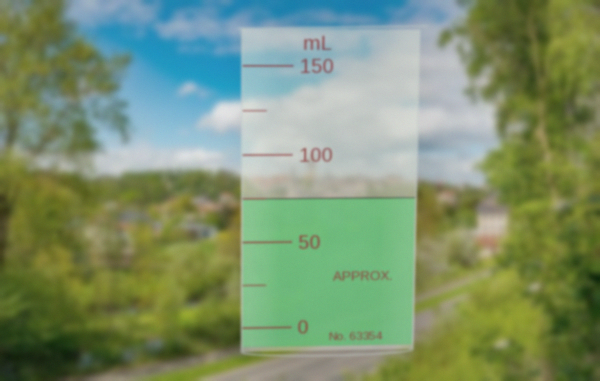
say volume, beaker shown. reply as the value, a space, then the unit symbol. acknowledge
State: 75 mL
